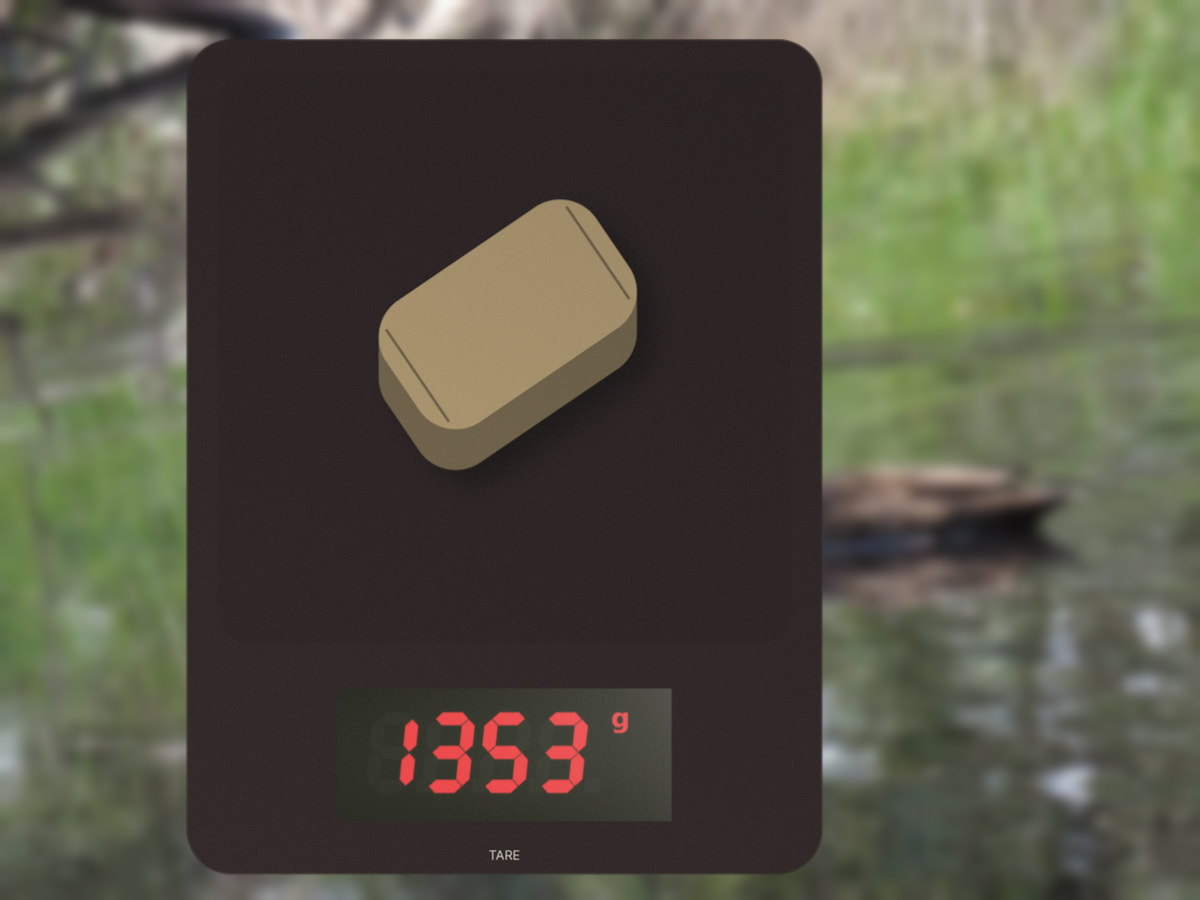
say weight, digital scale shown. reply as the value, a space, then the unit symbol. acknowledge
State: 1353 g
